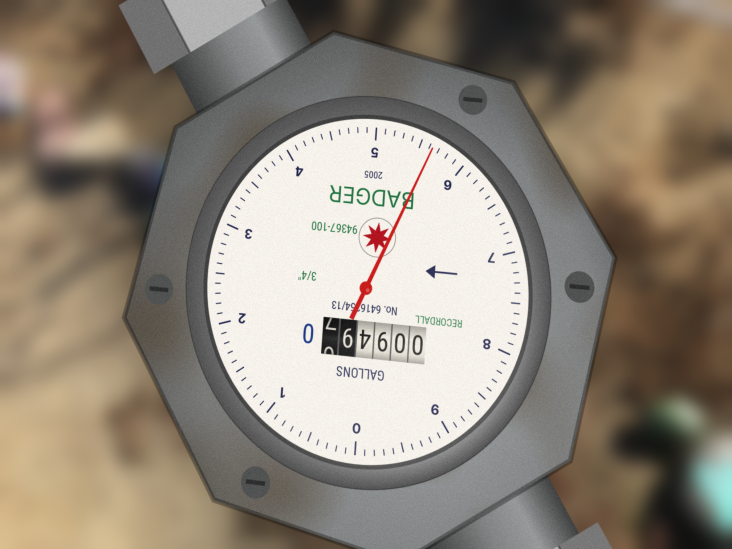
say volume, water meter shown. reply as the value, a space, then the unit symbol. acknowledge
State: 94965.6 gal
